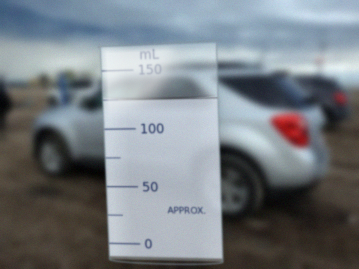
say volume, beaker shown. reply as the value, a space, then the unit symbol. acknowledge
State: 125 mL
